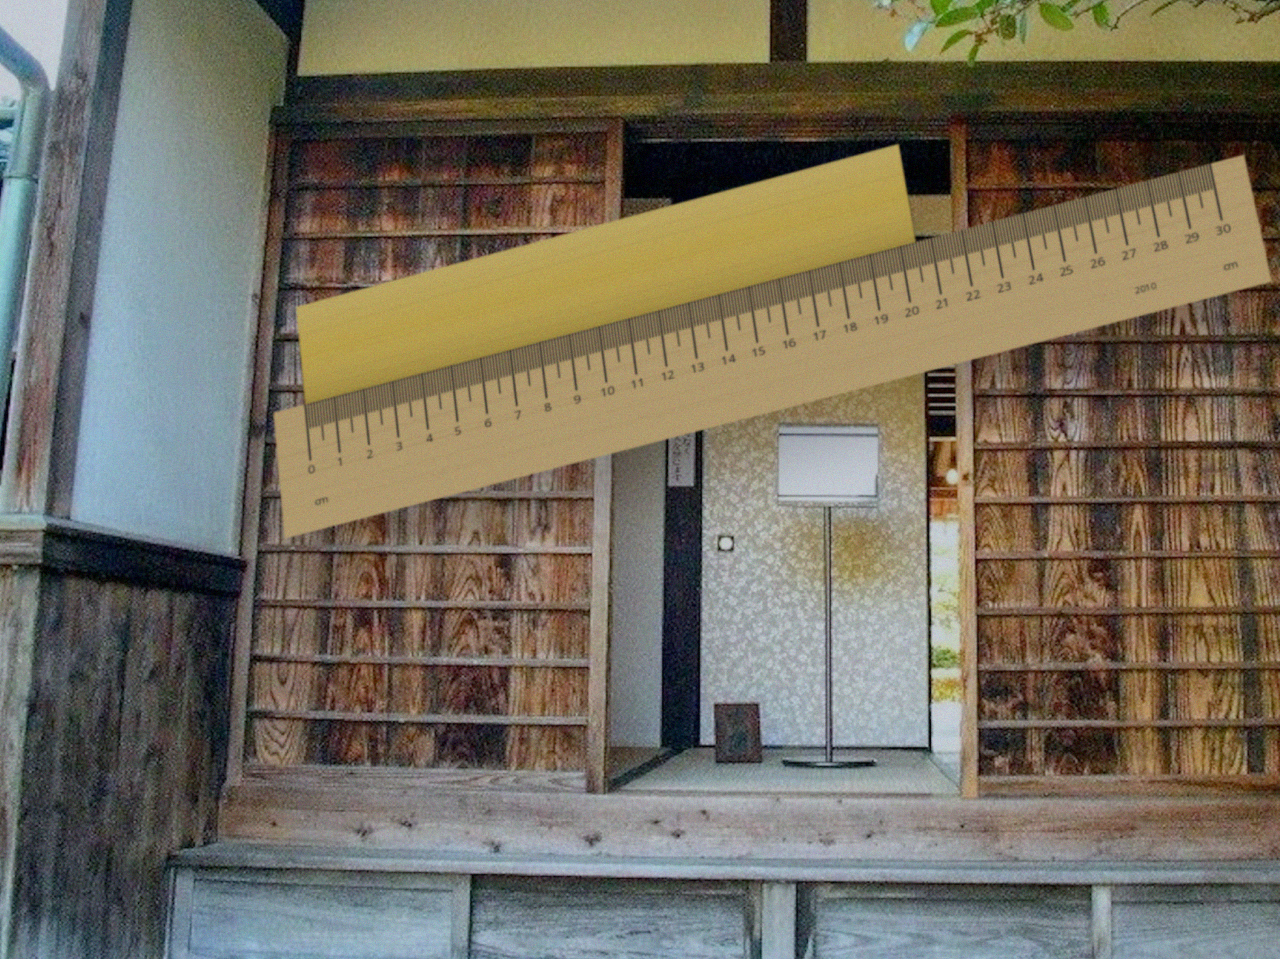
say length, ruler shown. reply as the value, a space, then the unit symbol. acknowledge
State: 20.5 cm
